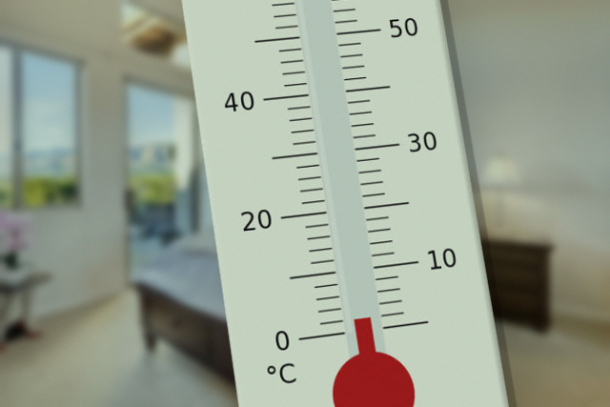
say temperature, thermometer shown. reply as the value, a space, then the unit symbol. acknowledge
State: 2 °C
